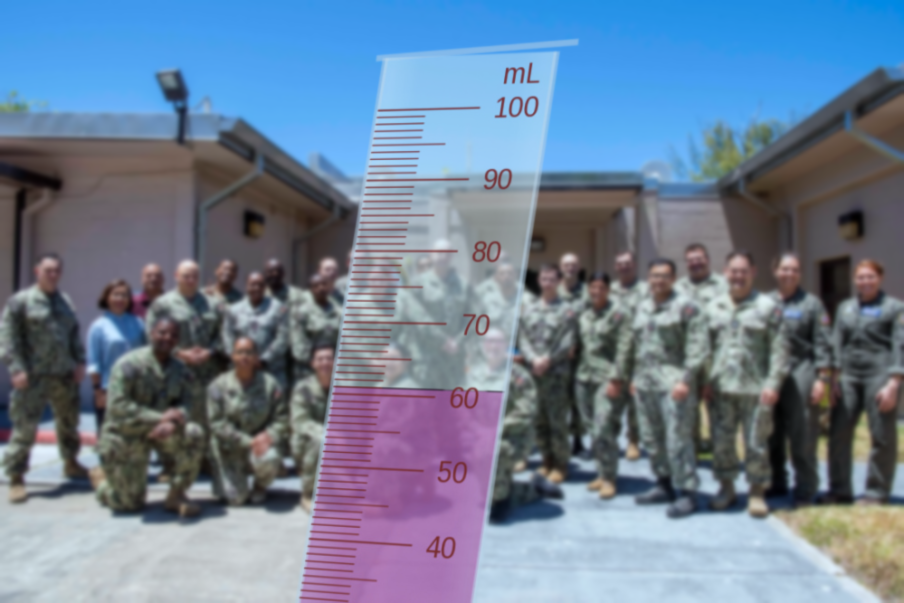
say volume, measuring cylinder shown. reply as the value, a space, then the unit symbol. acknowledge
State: 61 mL
